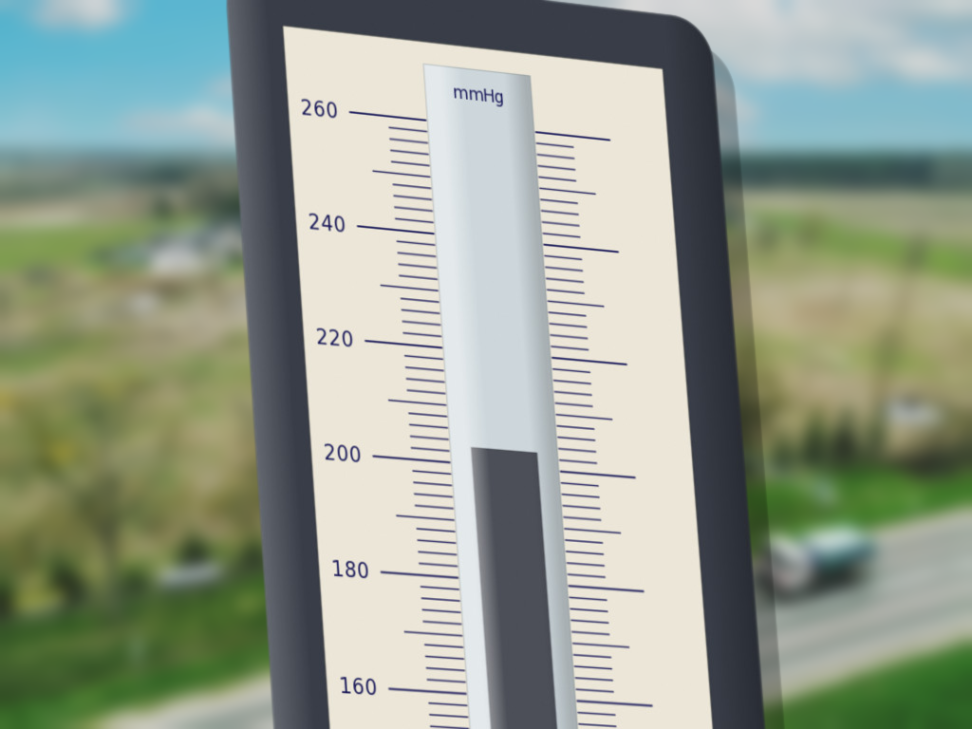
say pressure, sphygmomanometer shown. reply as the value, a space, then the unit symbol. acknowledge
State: 203 mmHg
